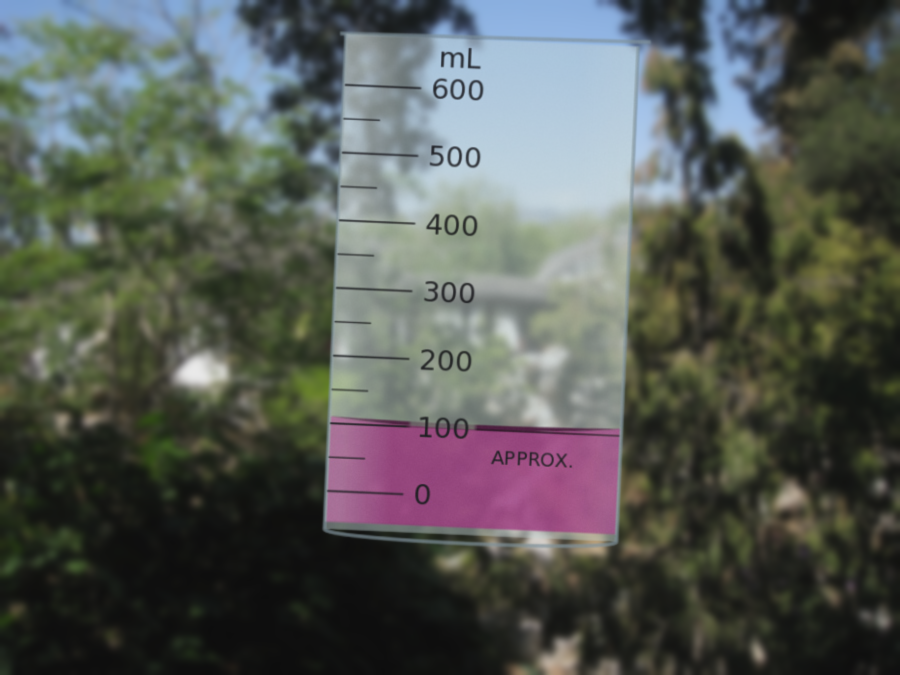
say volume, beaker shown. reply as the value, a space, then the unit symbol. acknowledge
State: 100 mL
